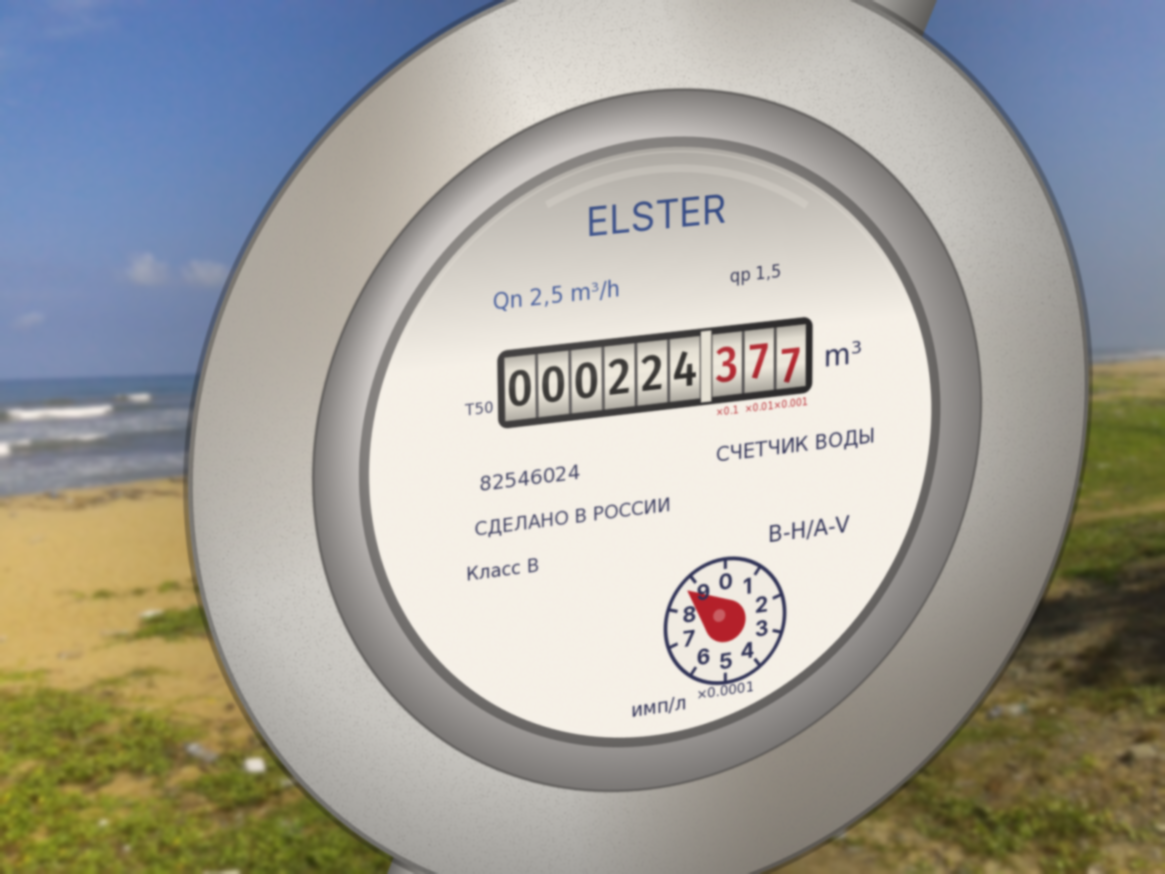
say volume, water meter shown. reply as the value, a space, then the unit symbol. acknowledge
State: 224.3768 m³
